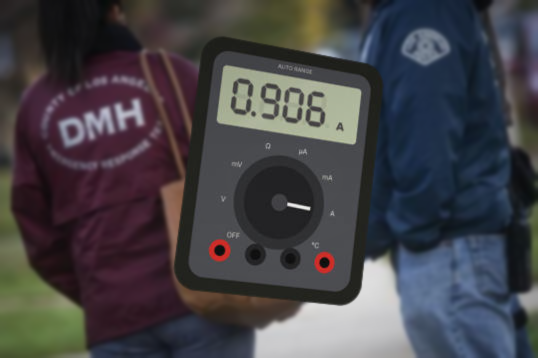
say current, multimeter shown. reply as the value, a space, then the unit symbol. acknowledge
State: 0.906 A
